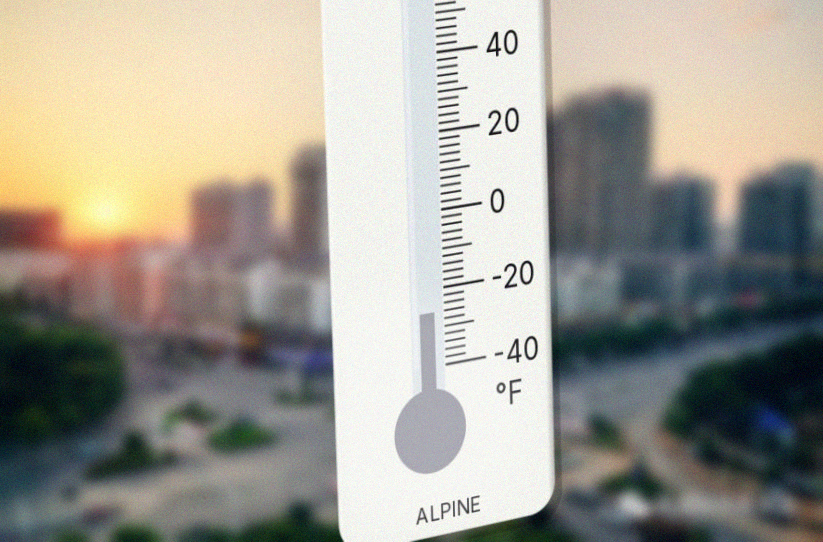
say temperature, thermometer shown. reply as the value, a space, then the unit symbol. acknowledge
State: -26 °F
